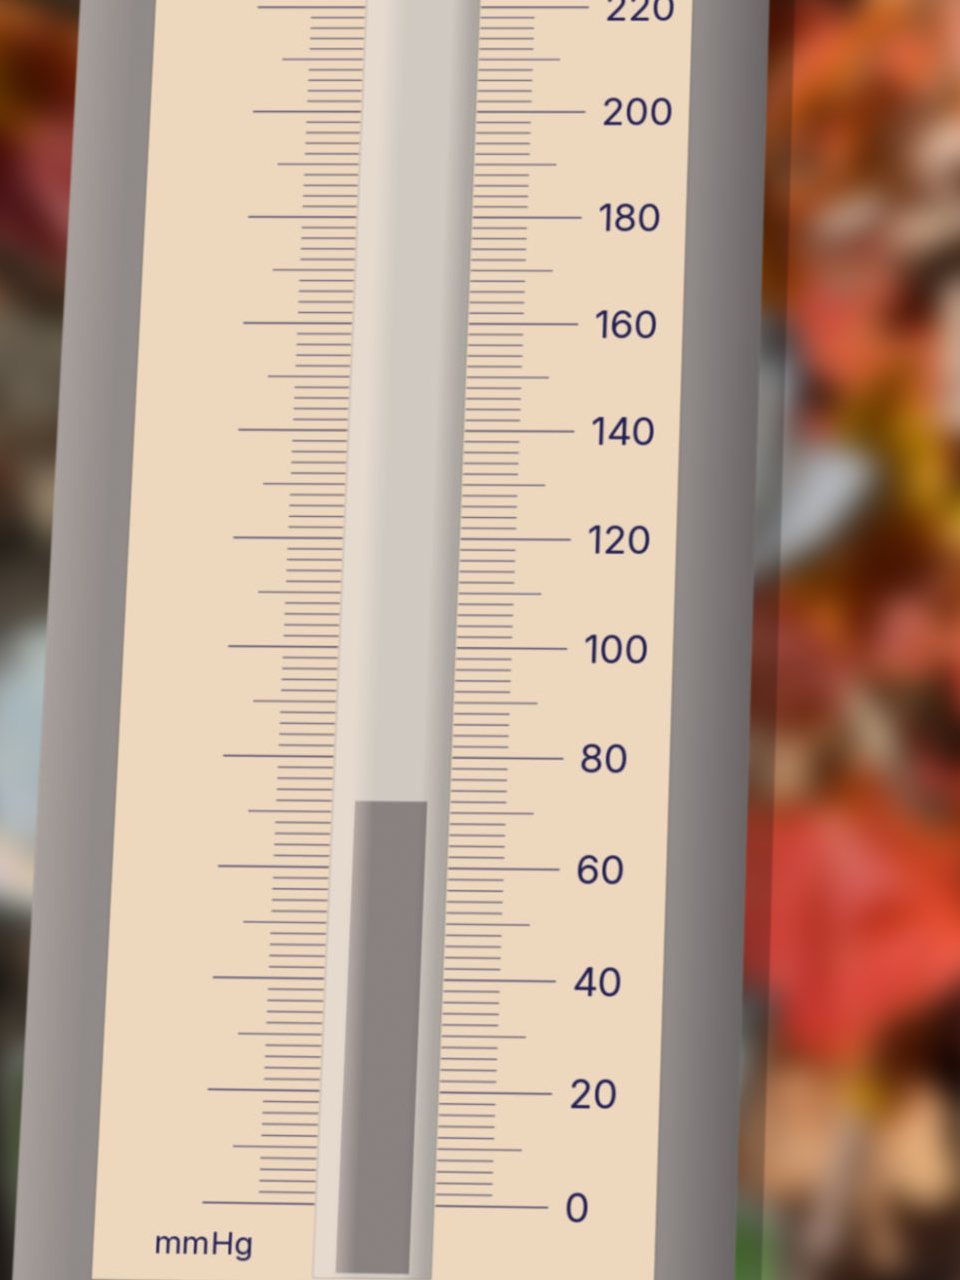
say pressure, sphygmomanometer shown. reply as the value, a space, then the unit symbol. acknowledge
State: 72 mmHg
